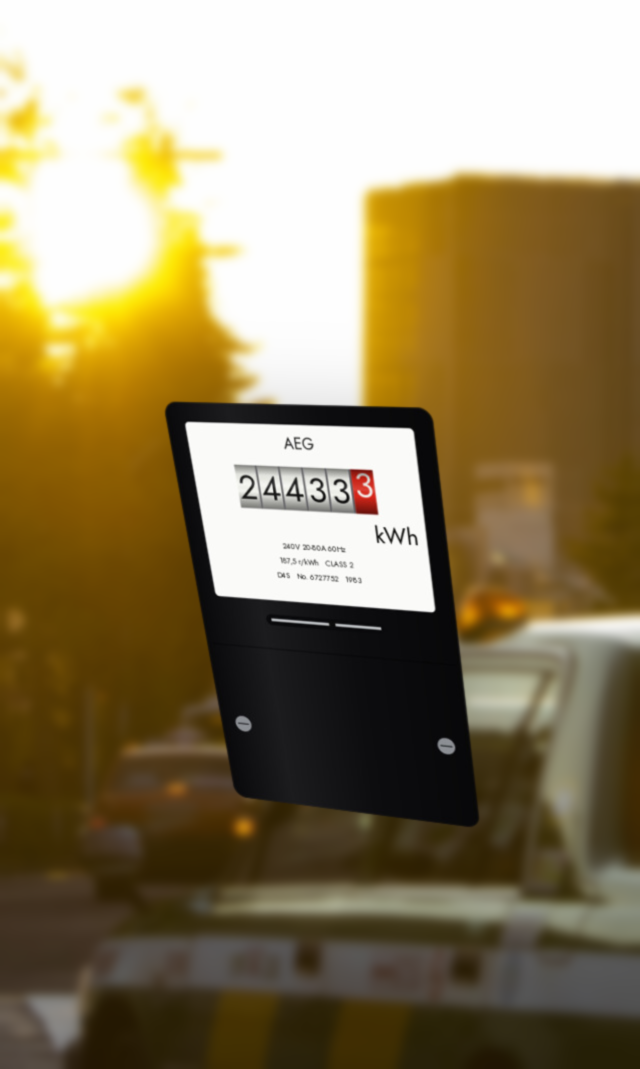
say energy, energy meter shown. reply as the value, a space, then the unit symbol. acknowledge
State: 24433.3 kWh
